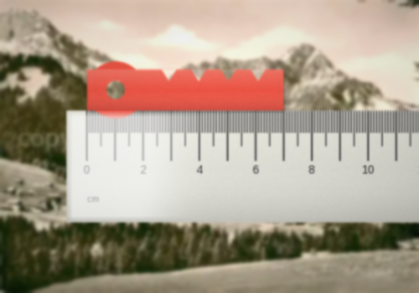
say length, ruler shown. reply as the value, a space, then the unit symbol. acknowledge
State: 7 cm
